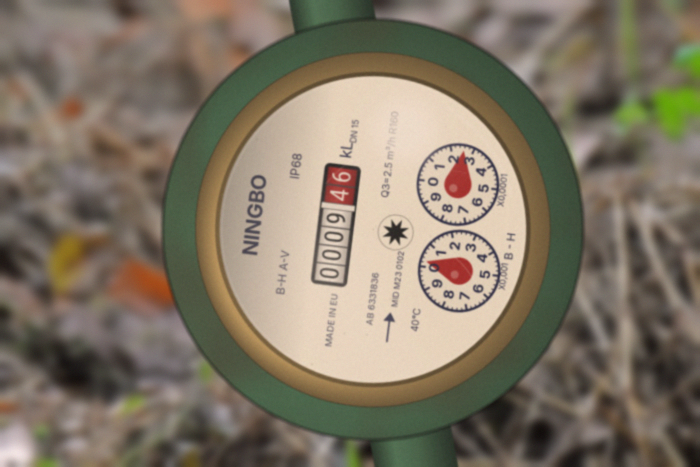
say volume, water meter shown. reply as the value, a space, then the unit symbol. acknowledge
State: 9.4602 kL
